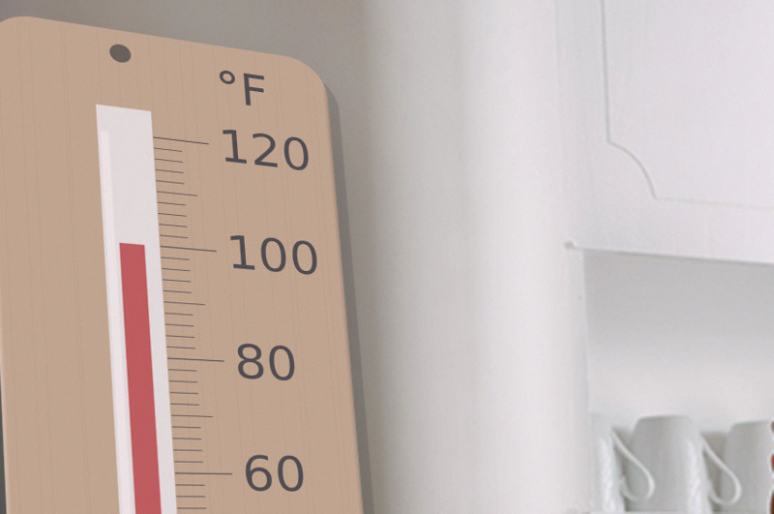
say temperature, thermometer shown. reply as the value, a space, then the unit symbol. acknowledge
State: 100 °F
